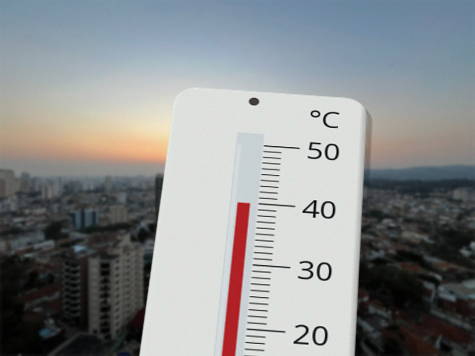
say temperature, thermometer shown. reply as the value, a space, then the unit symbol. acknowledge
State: 40 °C
